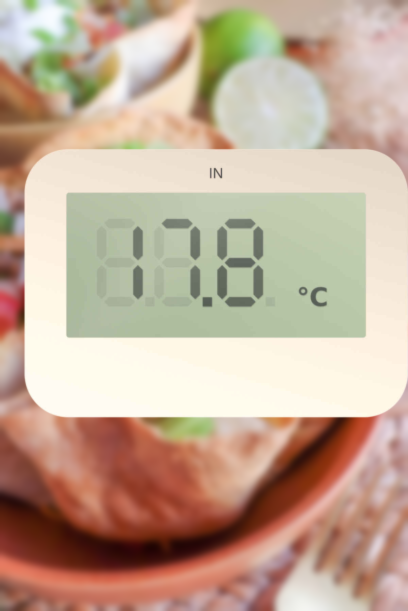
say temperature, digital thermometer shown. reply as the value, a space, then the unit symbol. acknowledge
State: 17.8 °C
